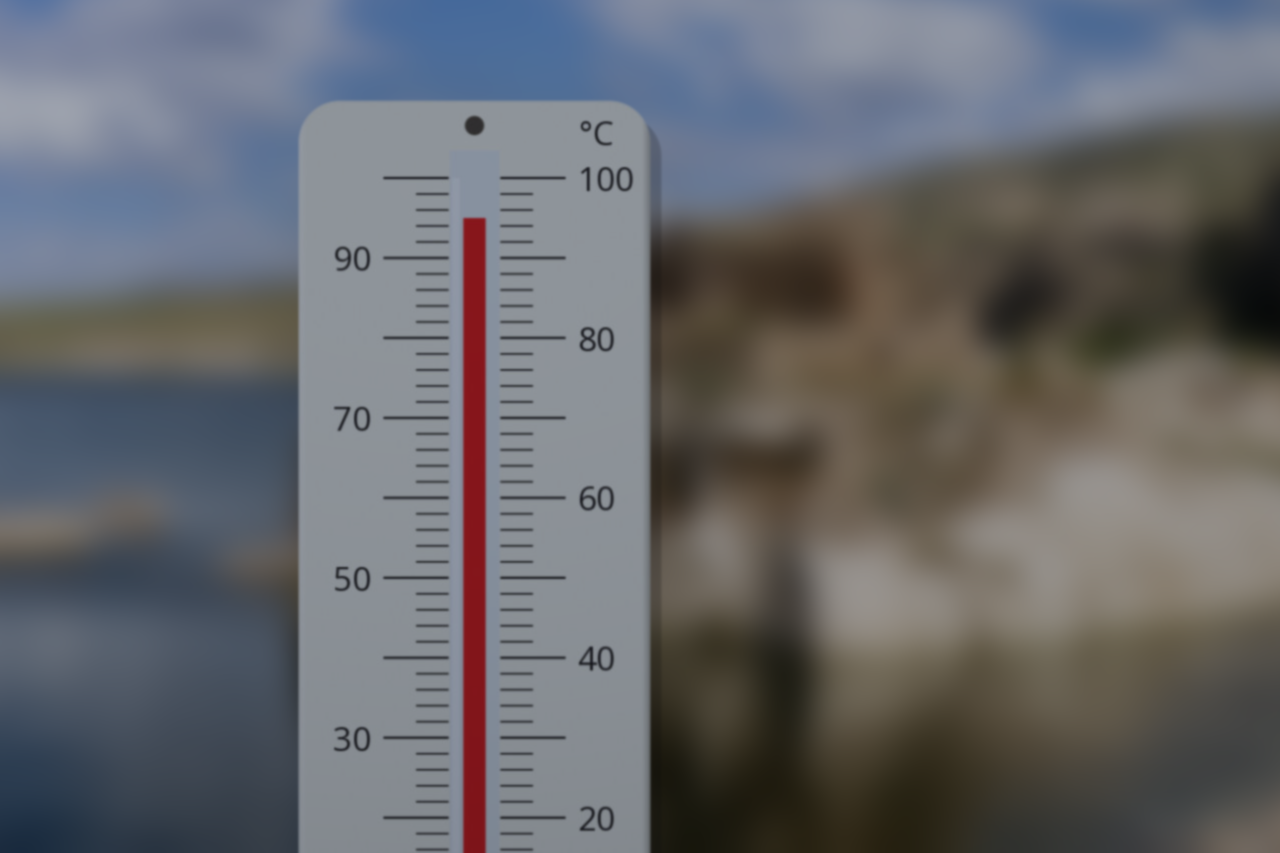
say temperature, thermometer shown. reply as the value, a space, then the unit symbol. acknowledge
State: 95 °C
